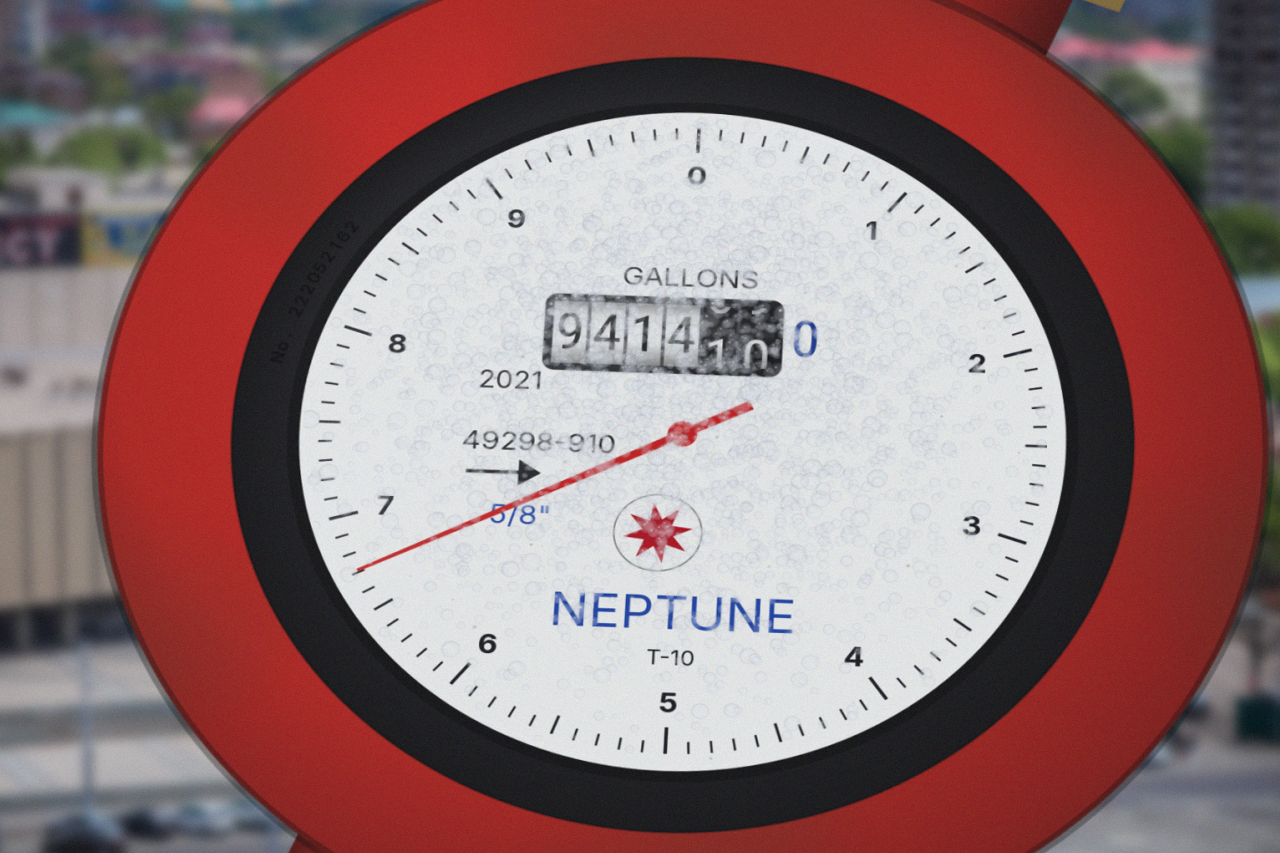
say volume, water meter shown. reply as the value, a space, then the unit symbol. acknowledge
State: 9414096.7 gal
